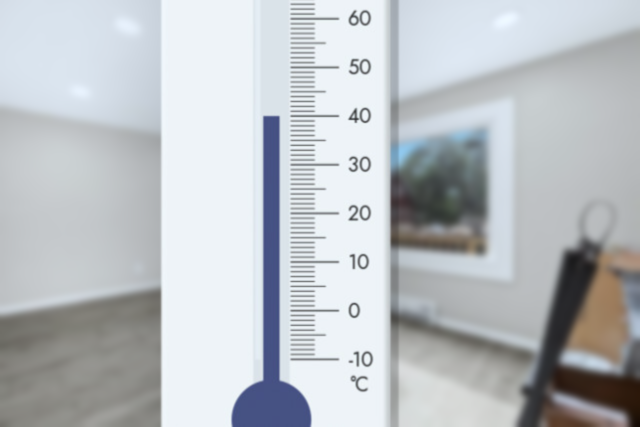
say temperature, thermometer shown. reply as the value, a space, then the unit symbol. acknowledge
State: 40 °C
